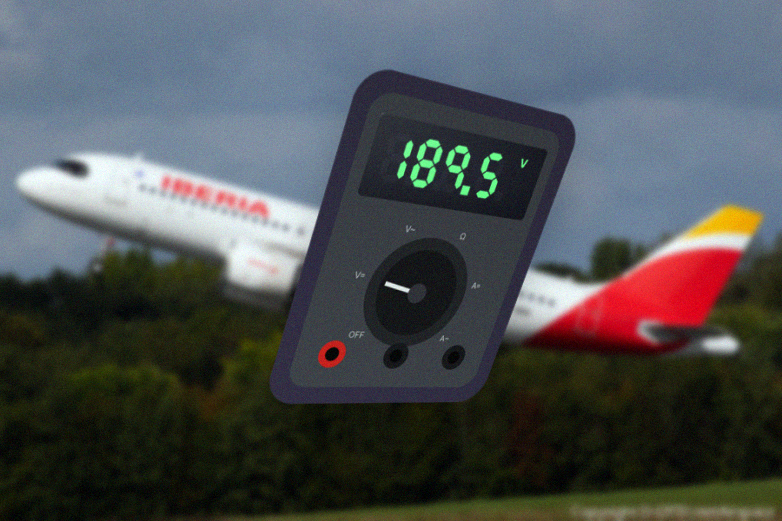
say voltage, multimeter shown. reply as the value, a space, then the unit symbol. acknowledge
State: 189.5 V
